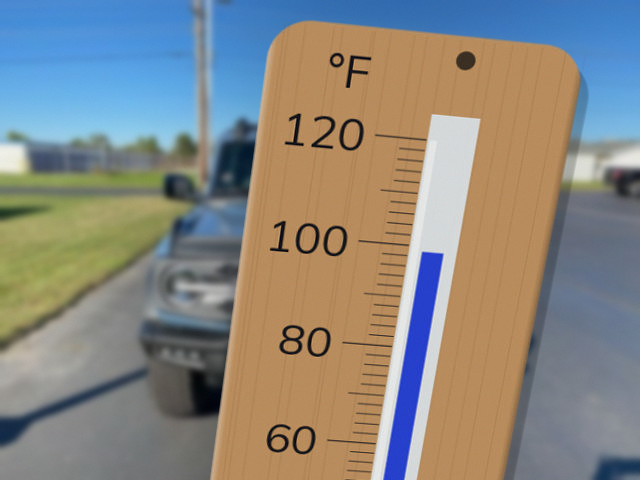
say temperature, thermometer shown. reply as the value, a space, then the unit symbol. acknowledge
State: 99 °F
